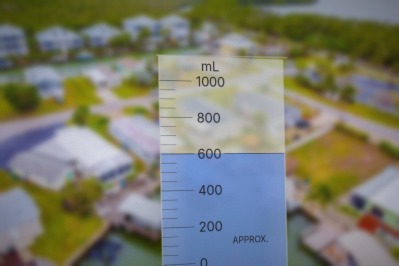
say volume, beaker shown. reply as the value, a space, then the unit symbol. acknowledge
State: 600 mL
